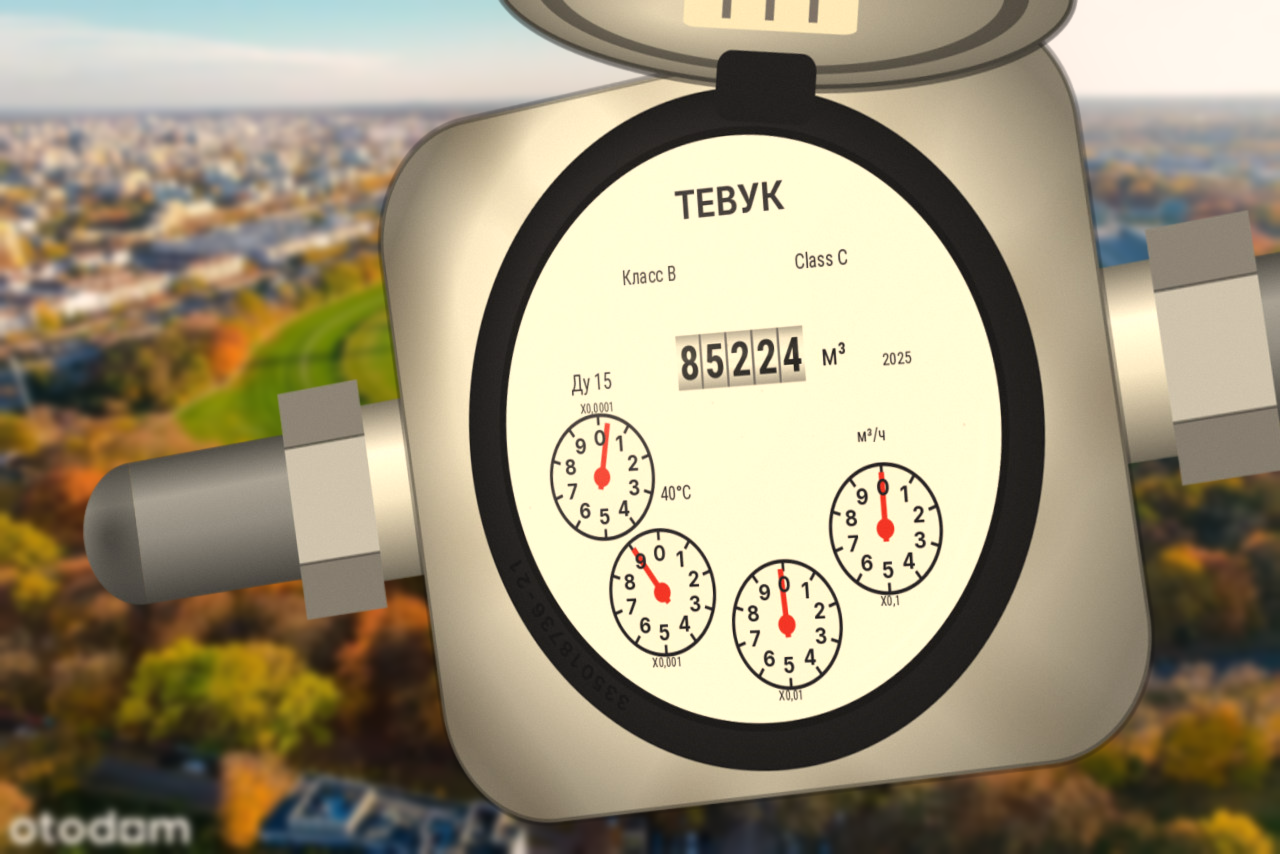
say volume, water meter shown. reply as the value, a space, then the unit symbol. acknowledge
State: 85223.9990 m³
